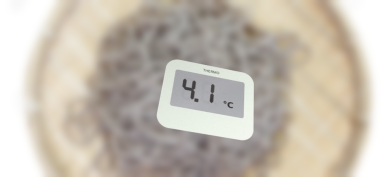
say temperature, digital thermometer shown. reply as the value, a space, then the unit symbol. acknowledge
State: 4.1 °C
